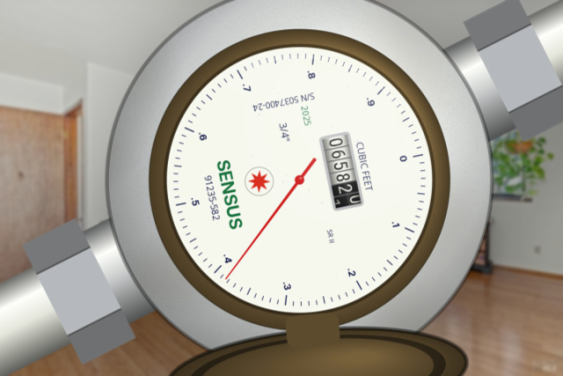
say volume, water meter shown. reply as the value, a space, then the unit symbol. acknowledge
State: 65820.38 ft³
